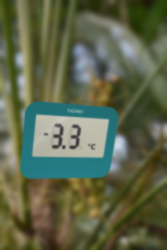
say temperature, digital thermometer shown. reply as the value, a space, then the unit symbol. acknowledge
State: -3.3 °C
